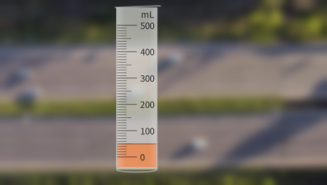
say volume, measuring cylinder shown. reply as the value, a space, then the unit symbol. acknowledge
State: 50 mL
